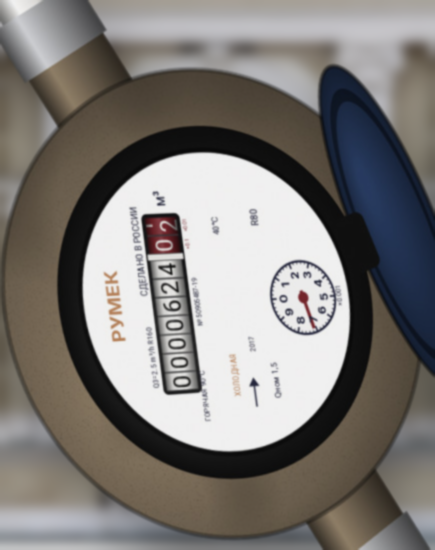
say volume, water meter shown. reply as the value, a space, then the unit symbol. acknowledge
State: 624.017 m³
